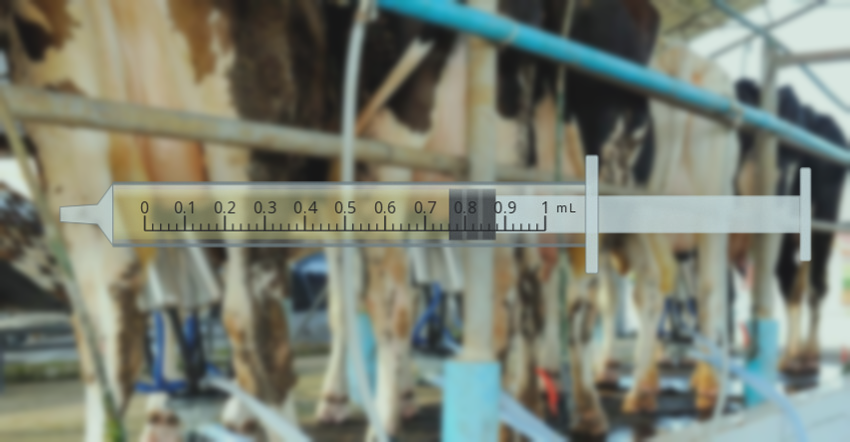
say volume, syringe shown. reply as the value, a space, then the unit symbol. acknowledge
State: 0.76 mL
